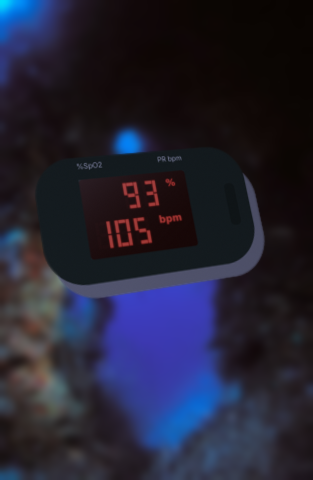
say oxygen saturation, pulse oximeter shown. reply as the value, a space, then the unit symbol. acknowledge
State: 93 %
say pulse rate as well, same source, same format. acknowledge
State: 105 bpm
